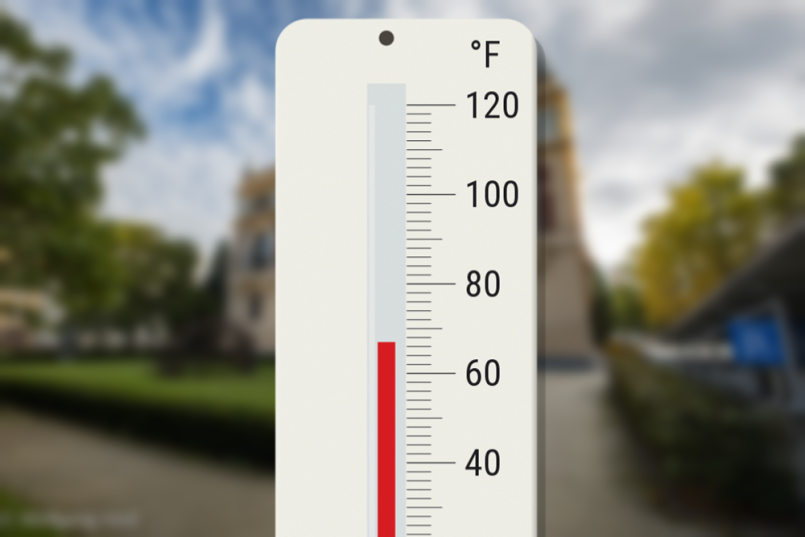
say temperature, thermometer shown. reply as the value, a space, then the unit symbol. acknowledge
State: 67 °F
